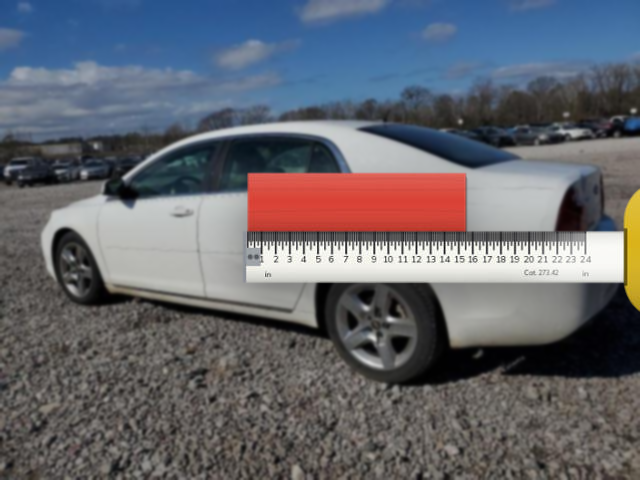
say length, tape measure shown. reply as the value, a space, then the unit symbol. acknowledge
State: 15.5 in
